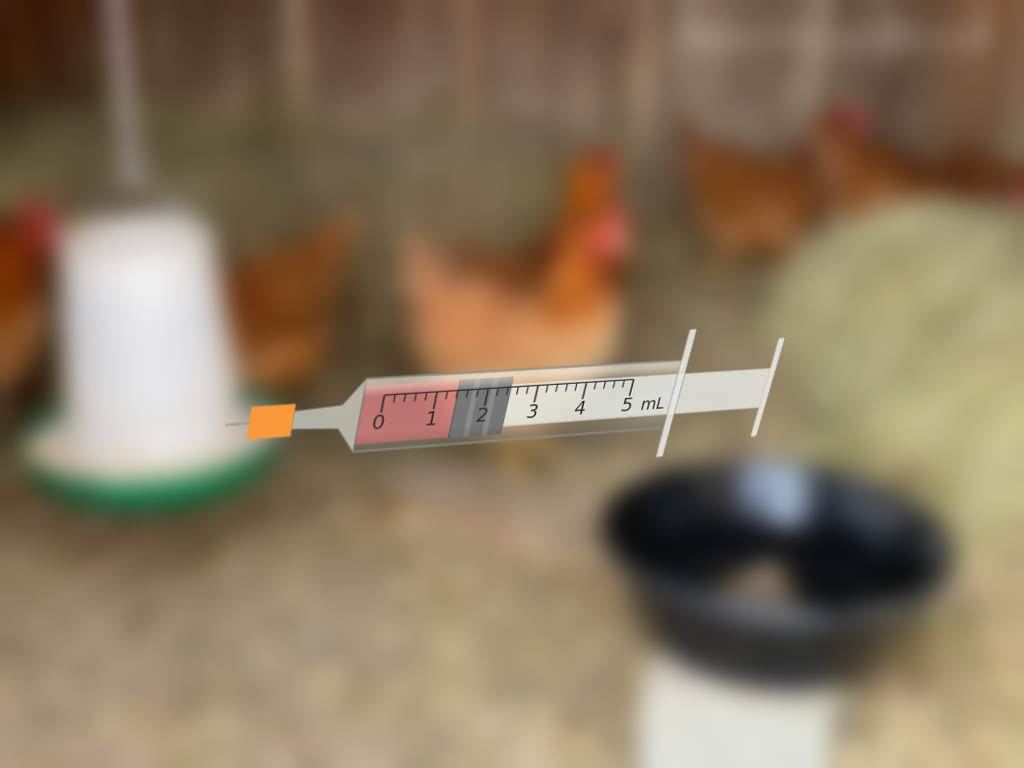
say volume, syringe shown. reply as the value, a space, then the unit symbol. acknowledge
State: 1.4 mL
